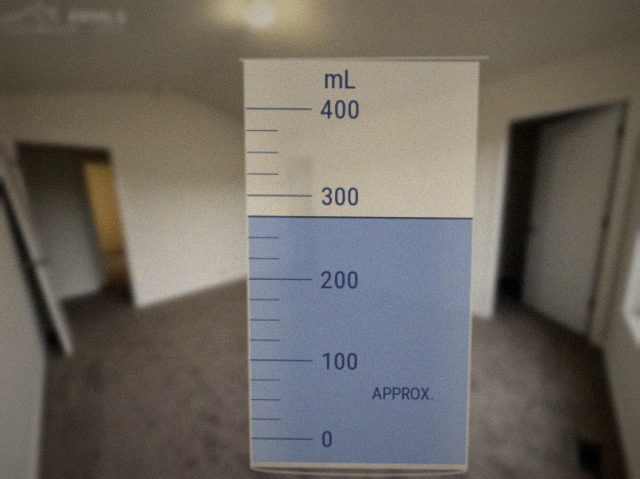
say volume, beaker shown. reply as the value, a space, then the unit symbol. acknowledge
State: 275 mL
